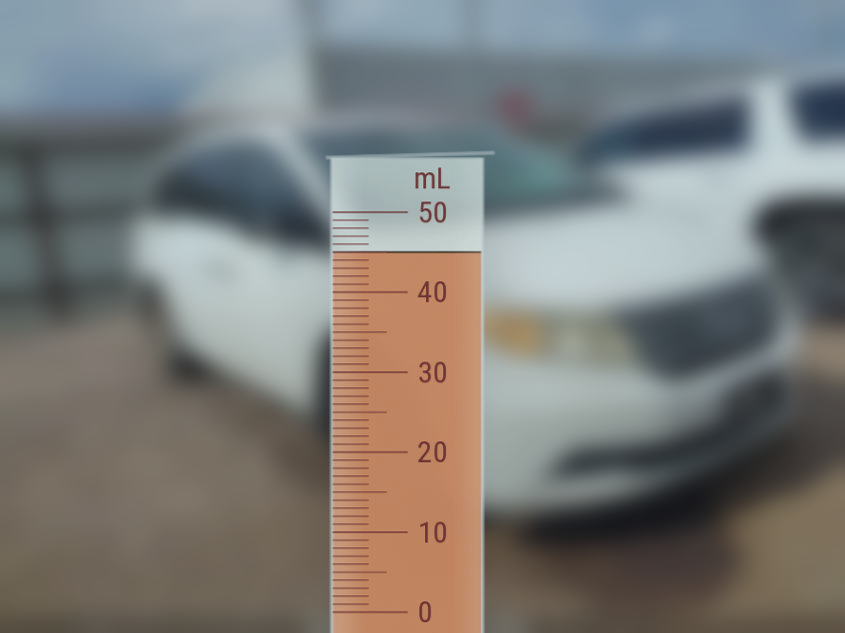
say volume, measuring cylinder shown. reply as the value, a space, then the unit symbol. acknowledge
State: 45 mL
